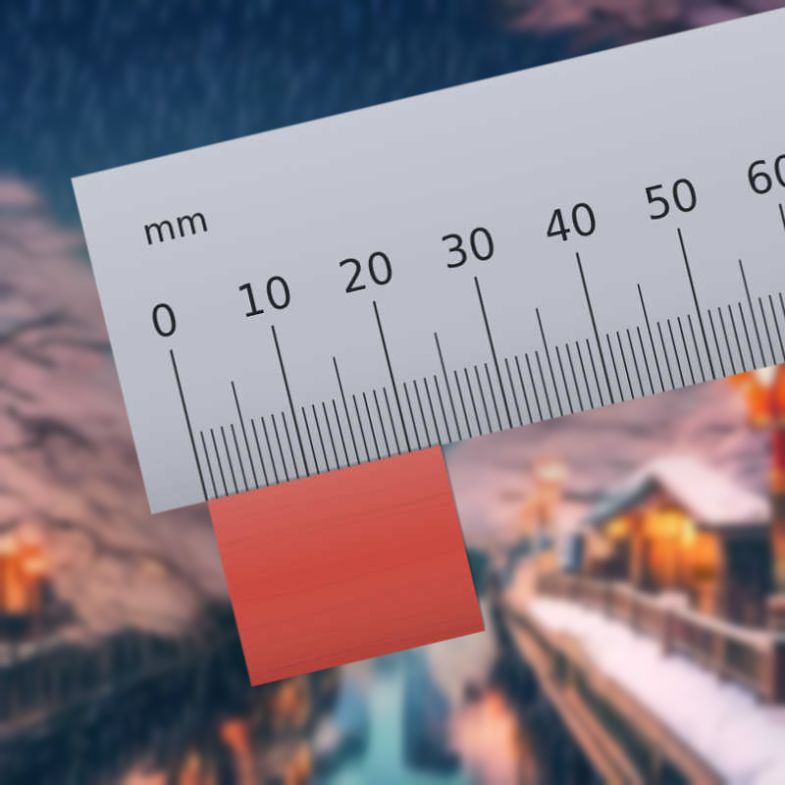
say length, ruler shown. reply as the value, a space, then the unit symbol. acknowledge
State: 23 mm
